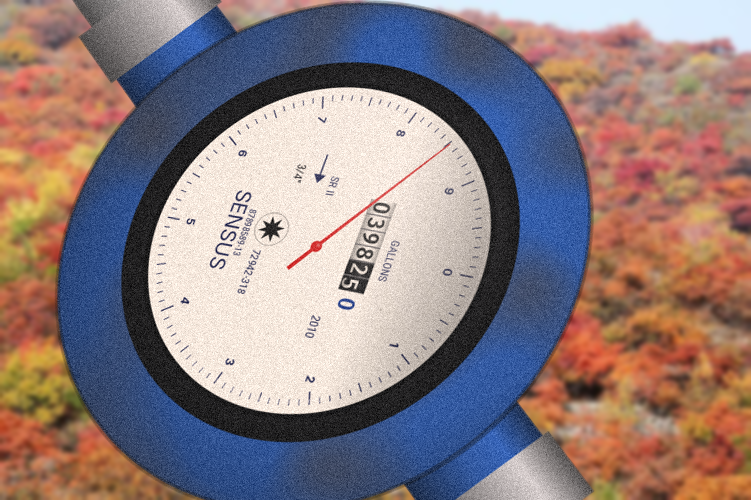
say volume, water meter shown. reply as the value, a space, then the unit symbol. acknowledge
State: 398248.5 gal
